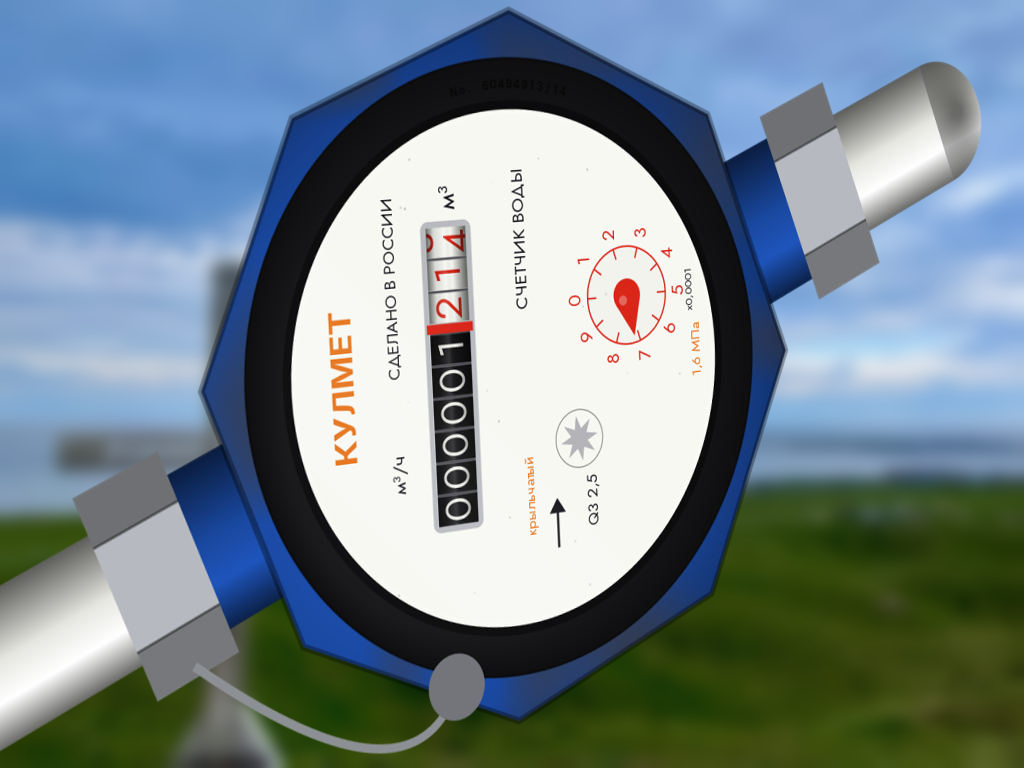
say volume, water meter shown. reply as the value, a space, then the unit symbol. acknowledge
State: 1.2137 m³
